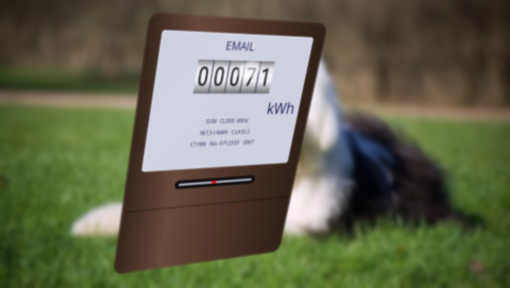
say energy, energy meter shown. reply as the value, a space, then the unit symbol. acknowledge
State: 71 kWh
